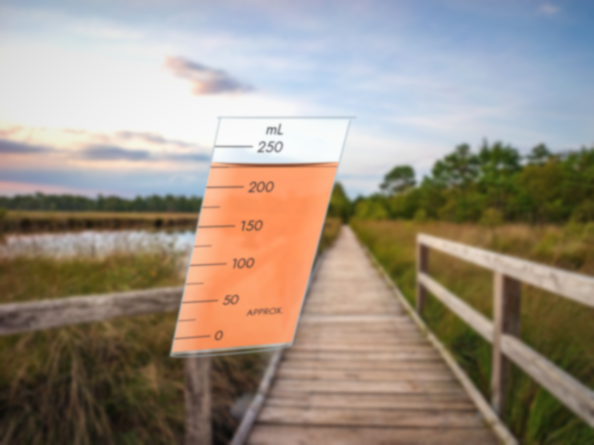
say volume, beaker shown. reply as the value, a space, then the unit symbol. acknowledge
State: 225 mL
